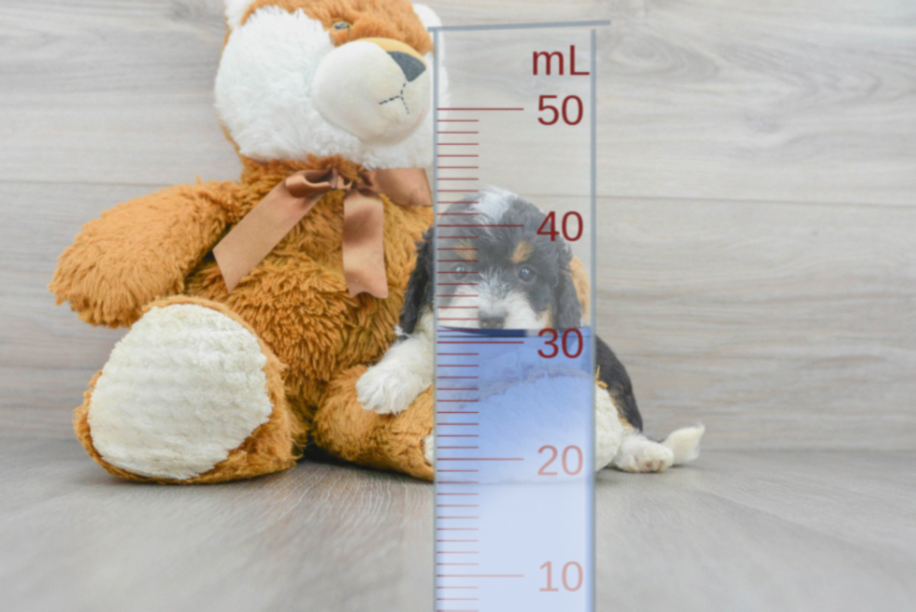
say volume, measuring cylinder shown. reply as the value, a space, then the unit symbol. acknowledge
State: 30.5 mL
